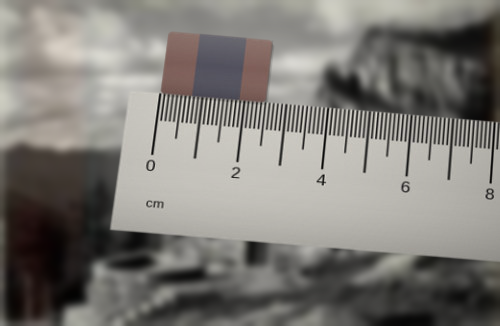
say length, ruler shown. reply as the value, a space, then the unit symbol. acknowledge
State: 2.5 cm
